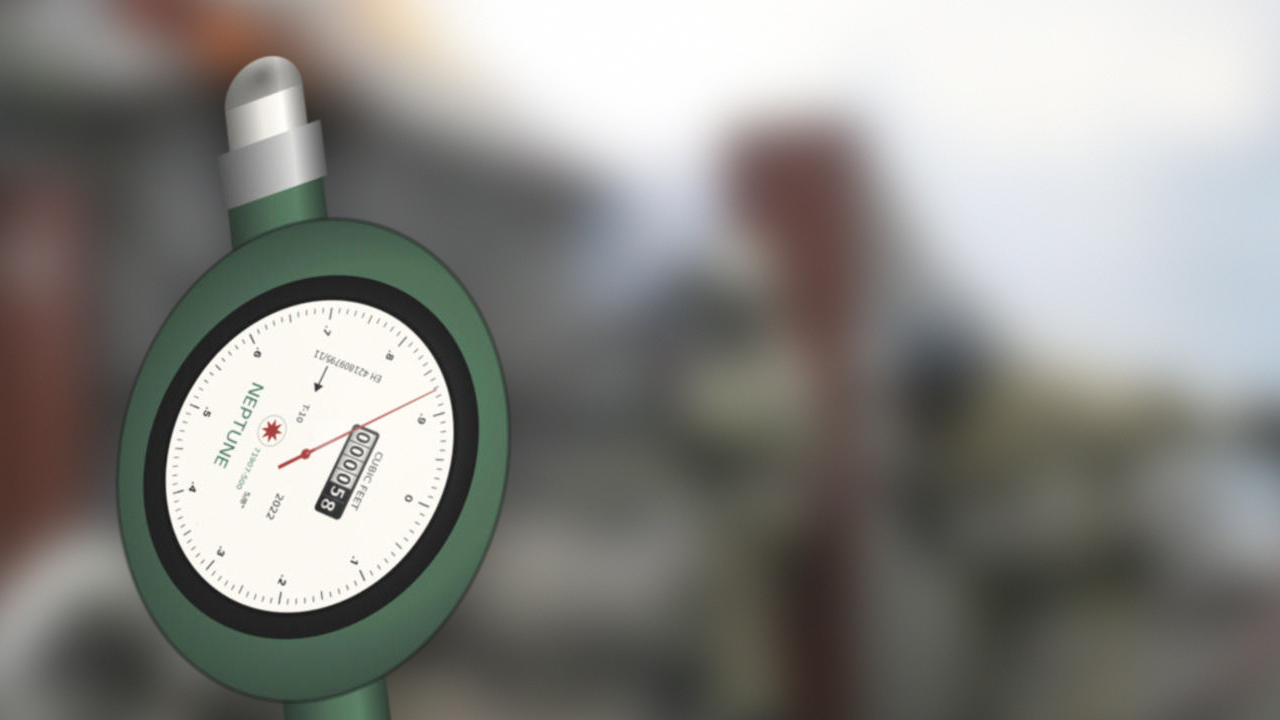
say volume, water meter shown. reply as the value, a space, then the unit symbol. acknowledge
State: 57.87 ft³
